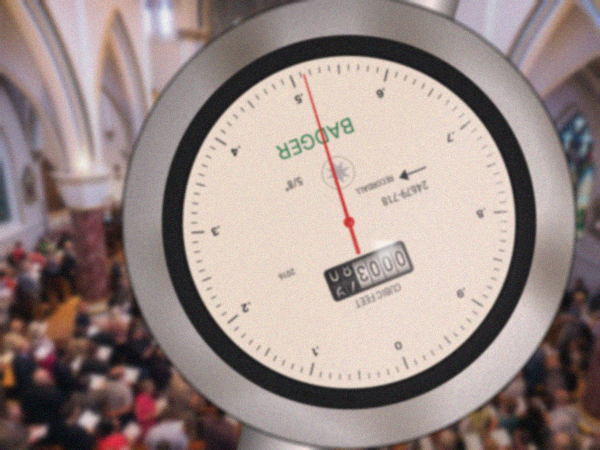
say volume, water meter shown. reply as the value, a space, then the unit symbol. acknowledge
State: 379.51 ft³
